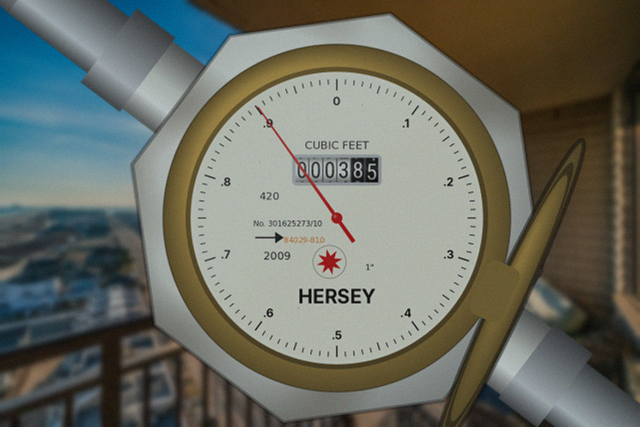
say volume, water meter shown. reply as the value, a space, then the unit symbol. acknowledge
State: 384.90 ft³
